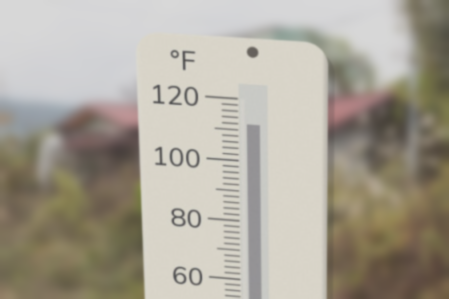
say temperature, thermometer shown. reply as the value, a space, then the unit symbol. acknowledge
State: 112 °F
